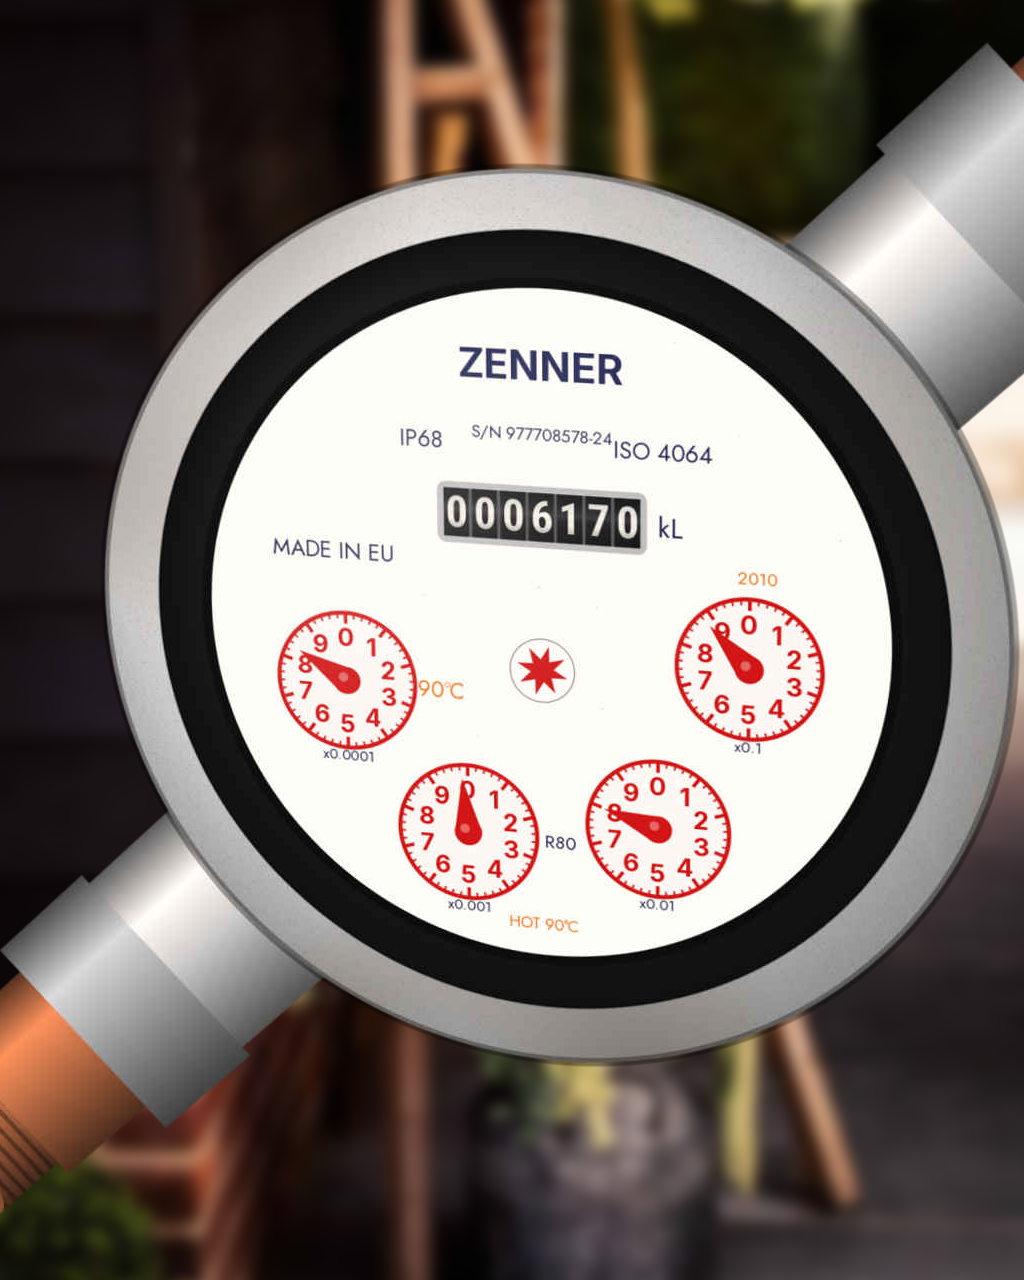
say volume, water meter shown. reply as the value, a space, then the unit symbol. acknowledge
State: 6170.8798 kL
